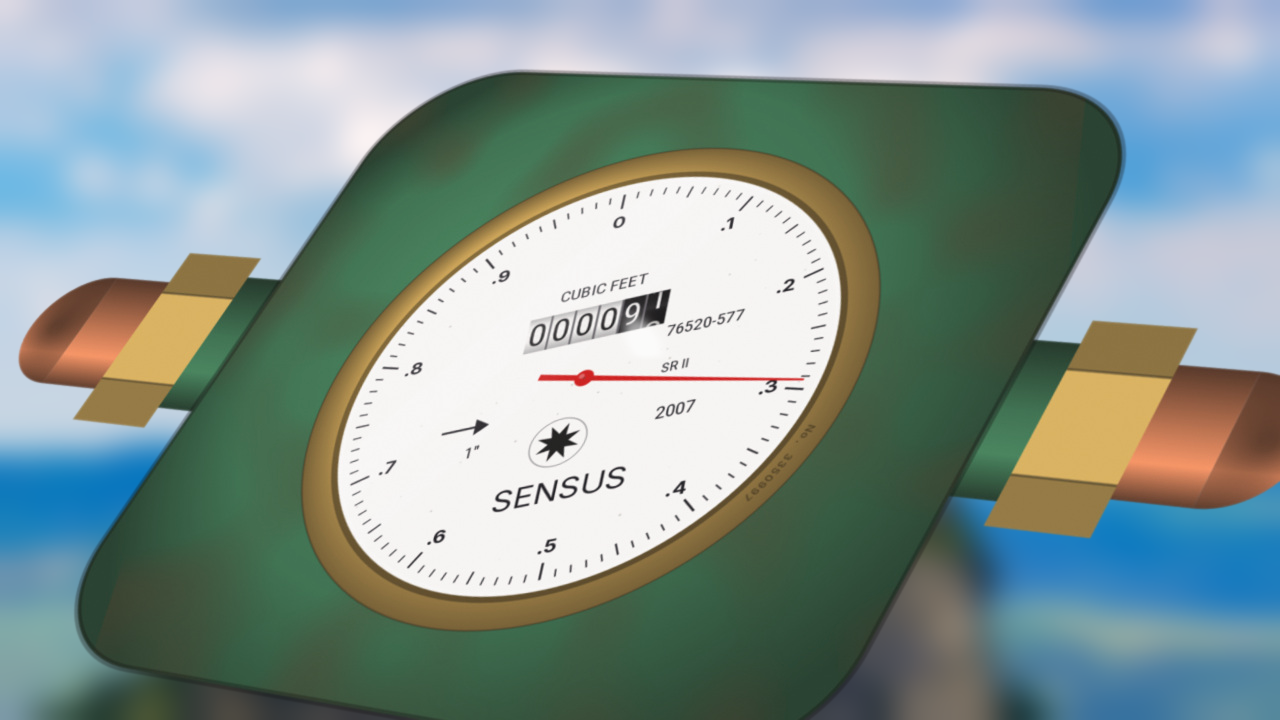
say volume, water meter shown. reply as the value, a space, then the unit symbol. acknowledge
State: 91.29 ft³
